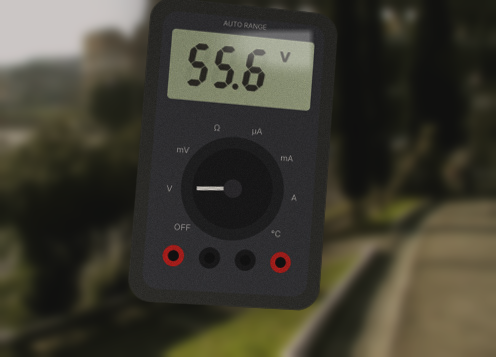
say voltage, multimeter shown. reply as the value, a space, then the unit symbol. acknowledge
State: 55.6 V
